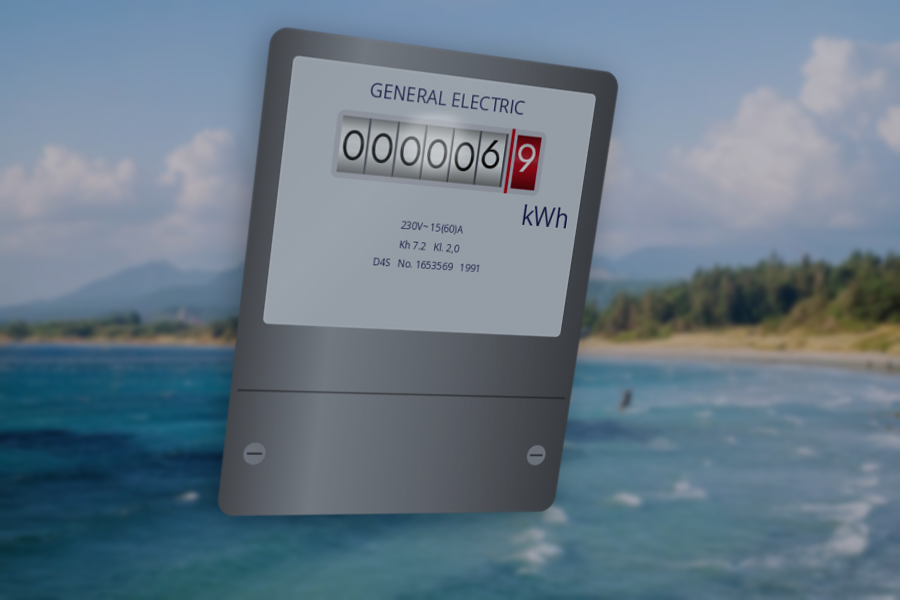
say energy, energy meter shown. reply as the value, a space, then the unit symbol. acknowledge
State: 6.9 kWh
